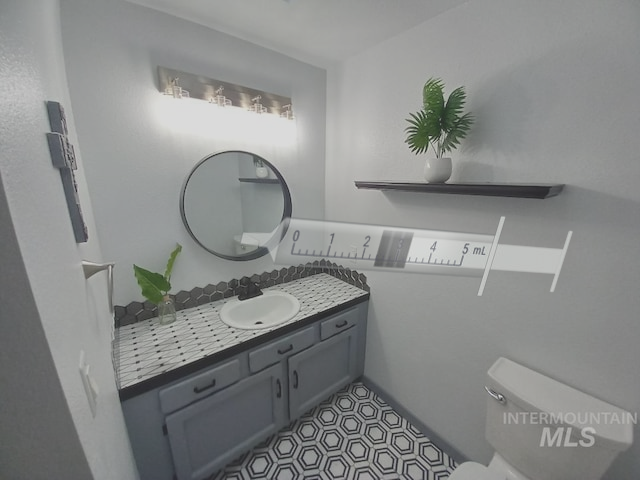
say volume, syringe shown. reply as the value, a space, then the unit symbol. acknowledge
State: 2.4 mL
